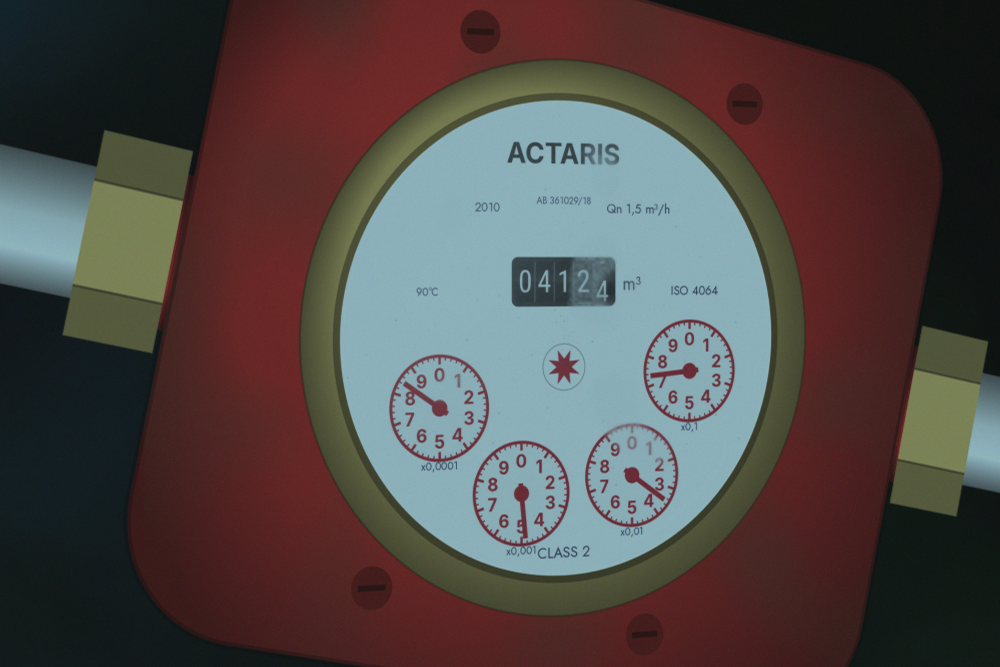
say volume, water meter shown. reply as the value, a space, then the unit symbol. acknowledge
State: 4123.7348 m³
